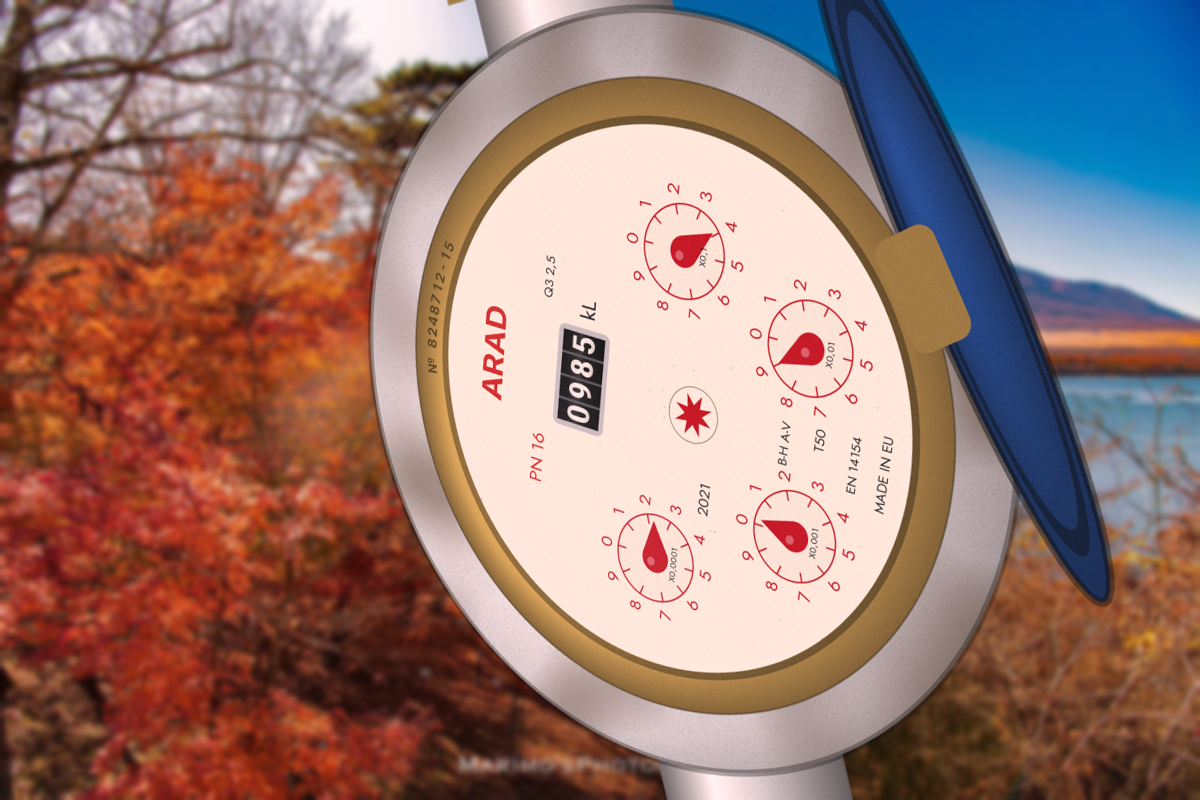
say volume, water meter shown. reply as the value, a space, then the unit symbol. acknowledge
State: 985.3902 kL
